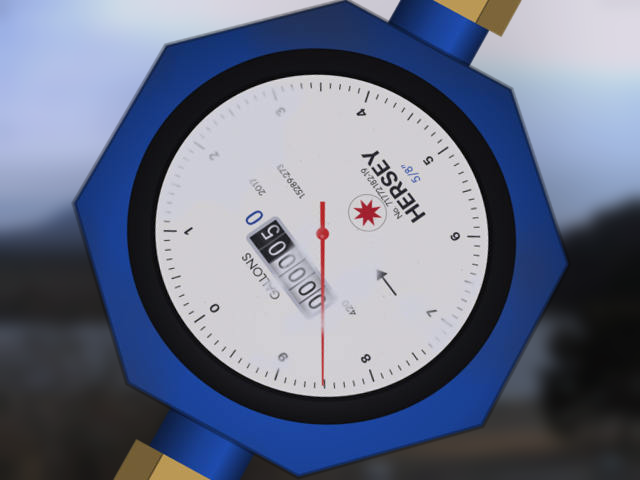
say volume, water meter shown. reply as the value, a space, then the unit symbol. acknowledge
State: 48.5 gal
